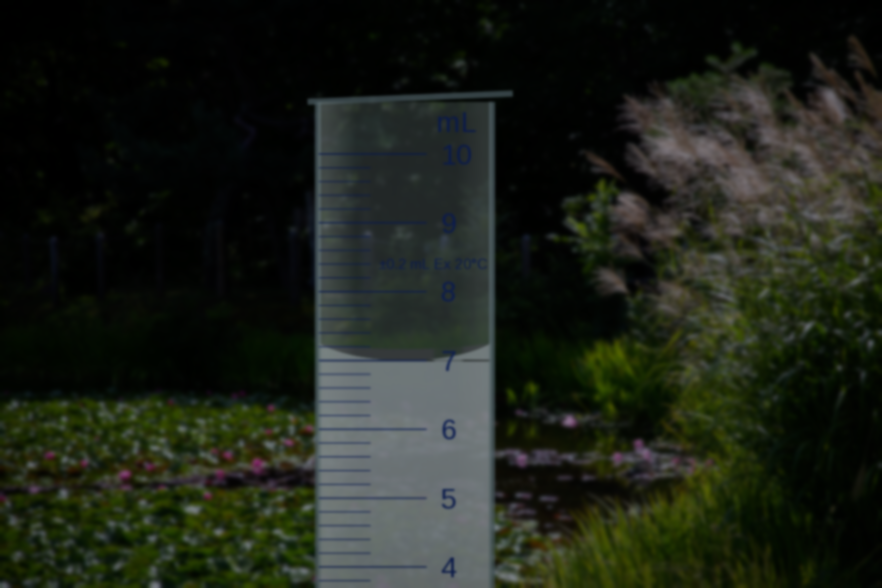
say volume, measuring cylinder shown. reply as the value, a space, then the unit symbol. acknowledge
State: 7 mL
